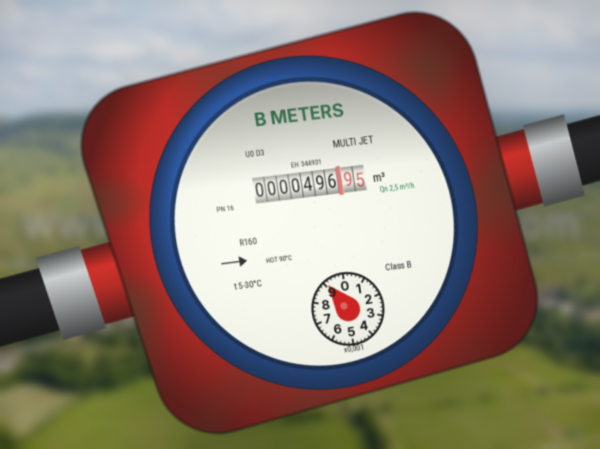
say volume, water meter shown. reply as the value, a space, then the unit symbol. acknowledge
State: 496.949 m³
